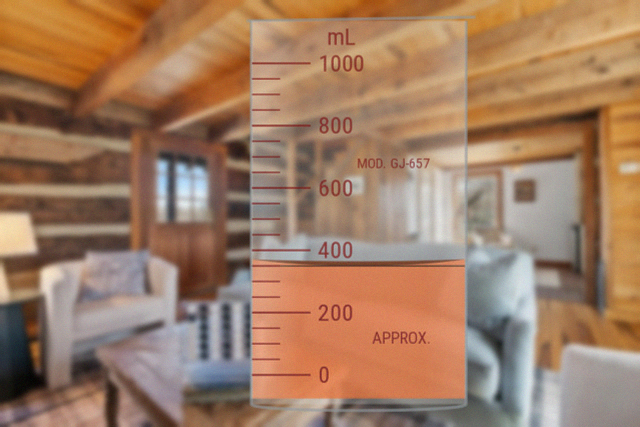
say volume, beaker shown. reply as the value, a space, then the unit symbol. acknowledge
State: 350 mL
